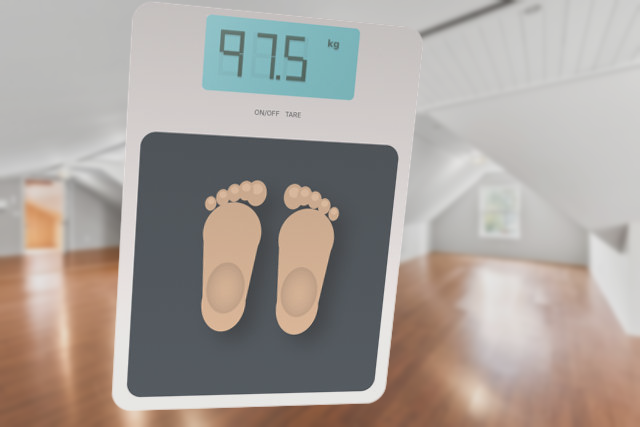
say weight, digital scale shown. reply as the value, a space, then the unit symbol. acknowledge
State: 97.5 kg
